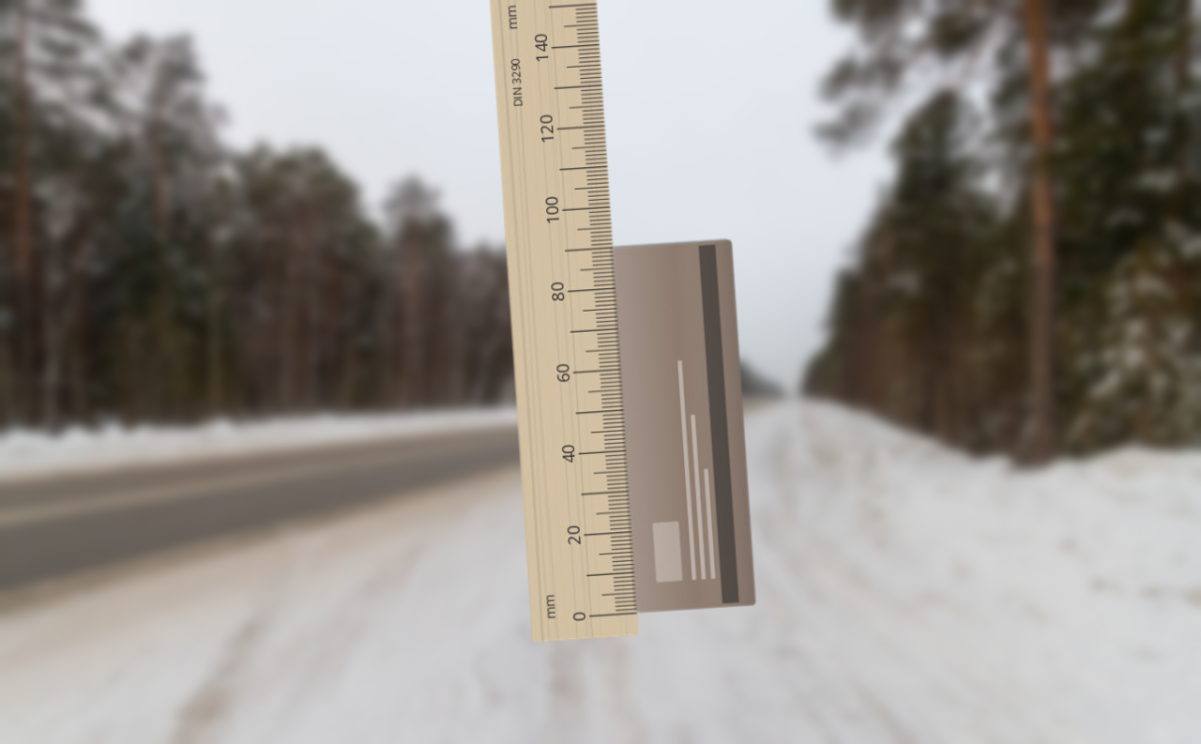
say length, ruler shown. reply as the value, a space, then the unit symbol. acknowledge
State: 90 mm
